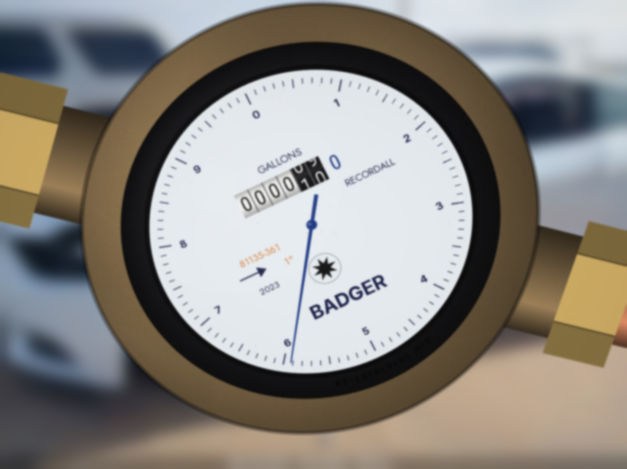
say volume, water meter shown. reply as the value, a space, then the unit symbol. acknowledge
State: 95.9 gal
